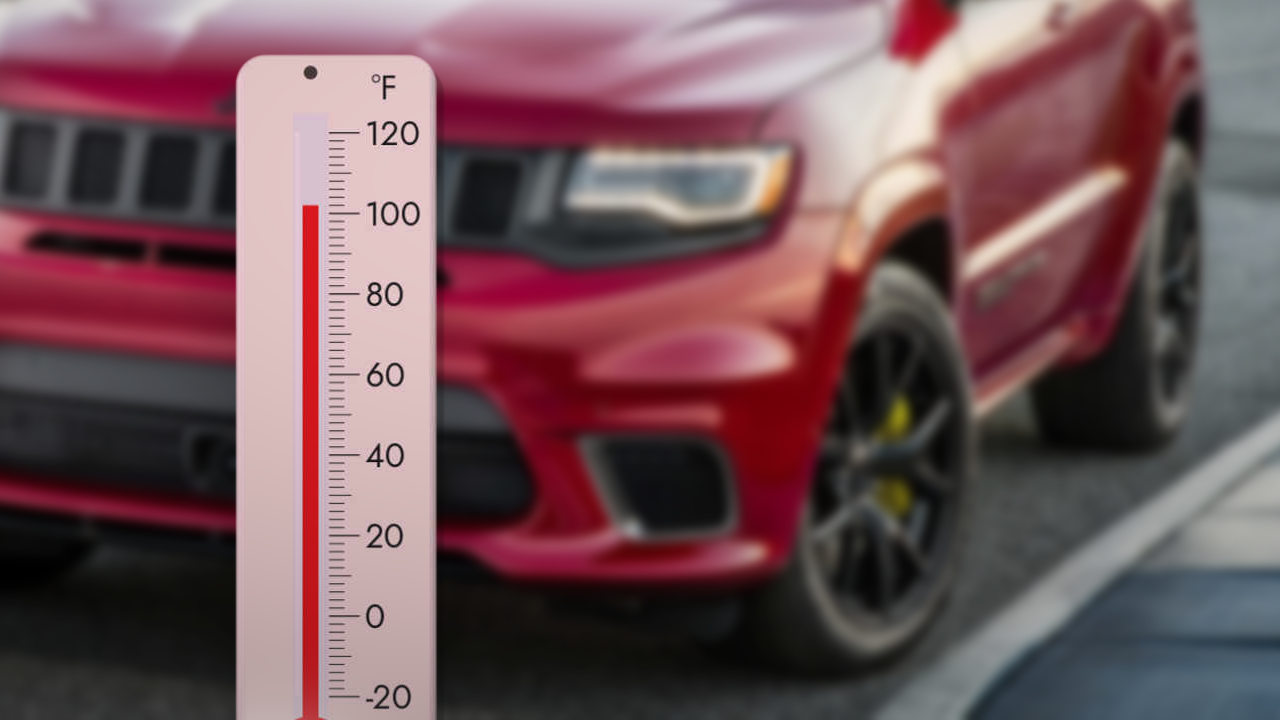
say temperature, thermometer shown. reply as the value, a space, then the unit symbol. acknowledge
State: 102 °F
